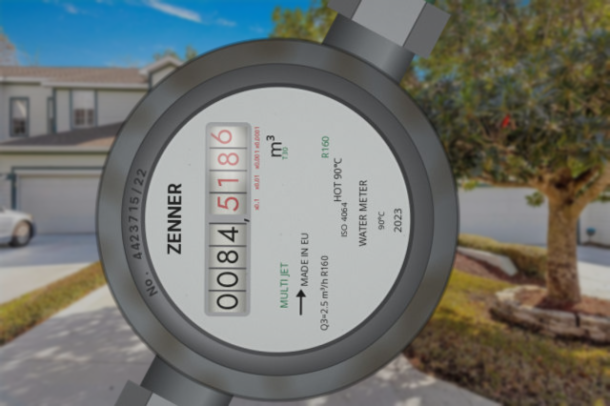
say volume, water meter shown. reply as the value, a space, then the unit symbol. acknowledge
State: 84.5186 m³
